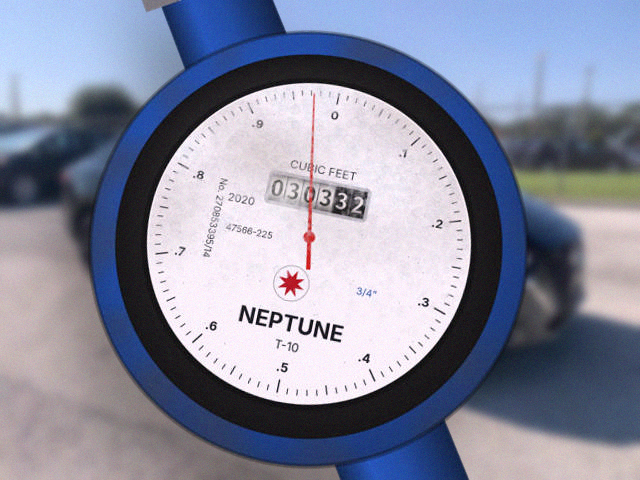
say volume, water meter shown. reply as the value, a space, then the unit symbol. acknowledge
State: 30331.97 ft³
